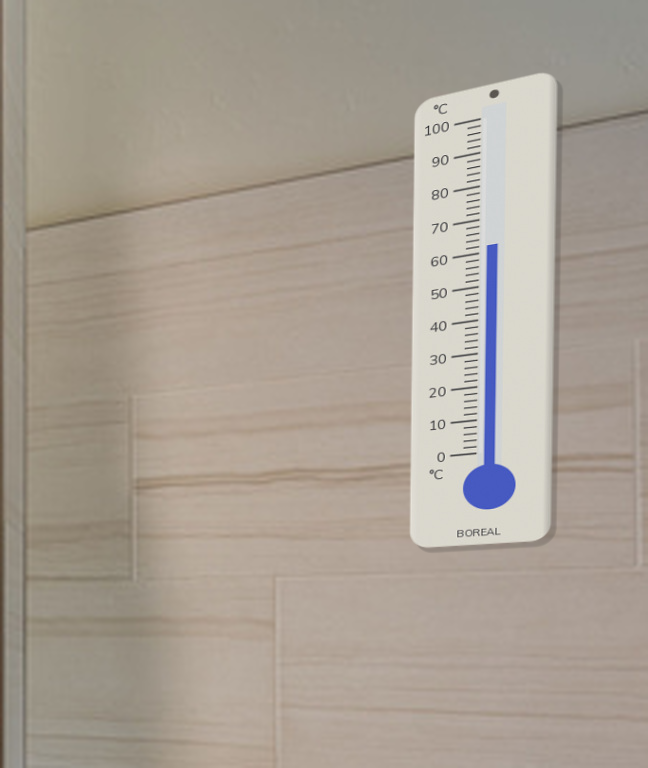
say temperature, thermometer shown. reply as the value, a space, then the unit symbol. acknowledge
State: 62 °C
